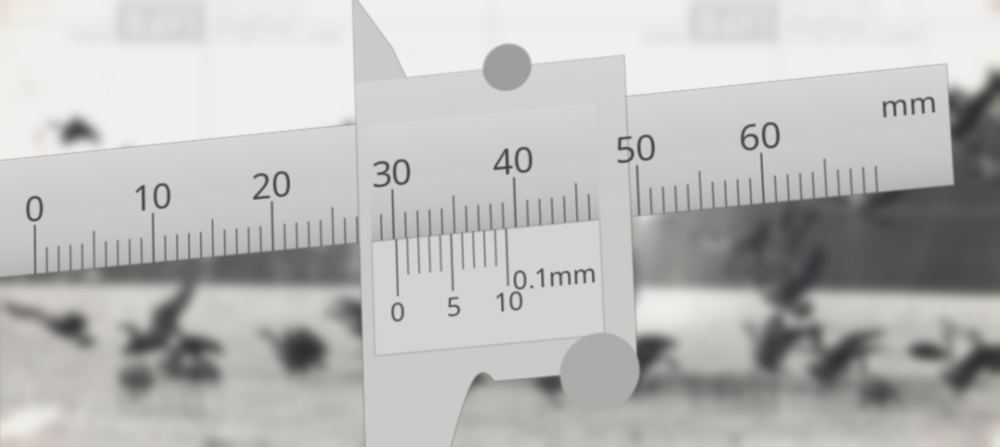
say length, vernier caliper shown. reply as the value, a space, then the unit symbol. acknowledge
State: 30.2 mm
